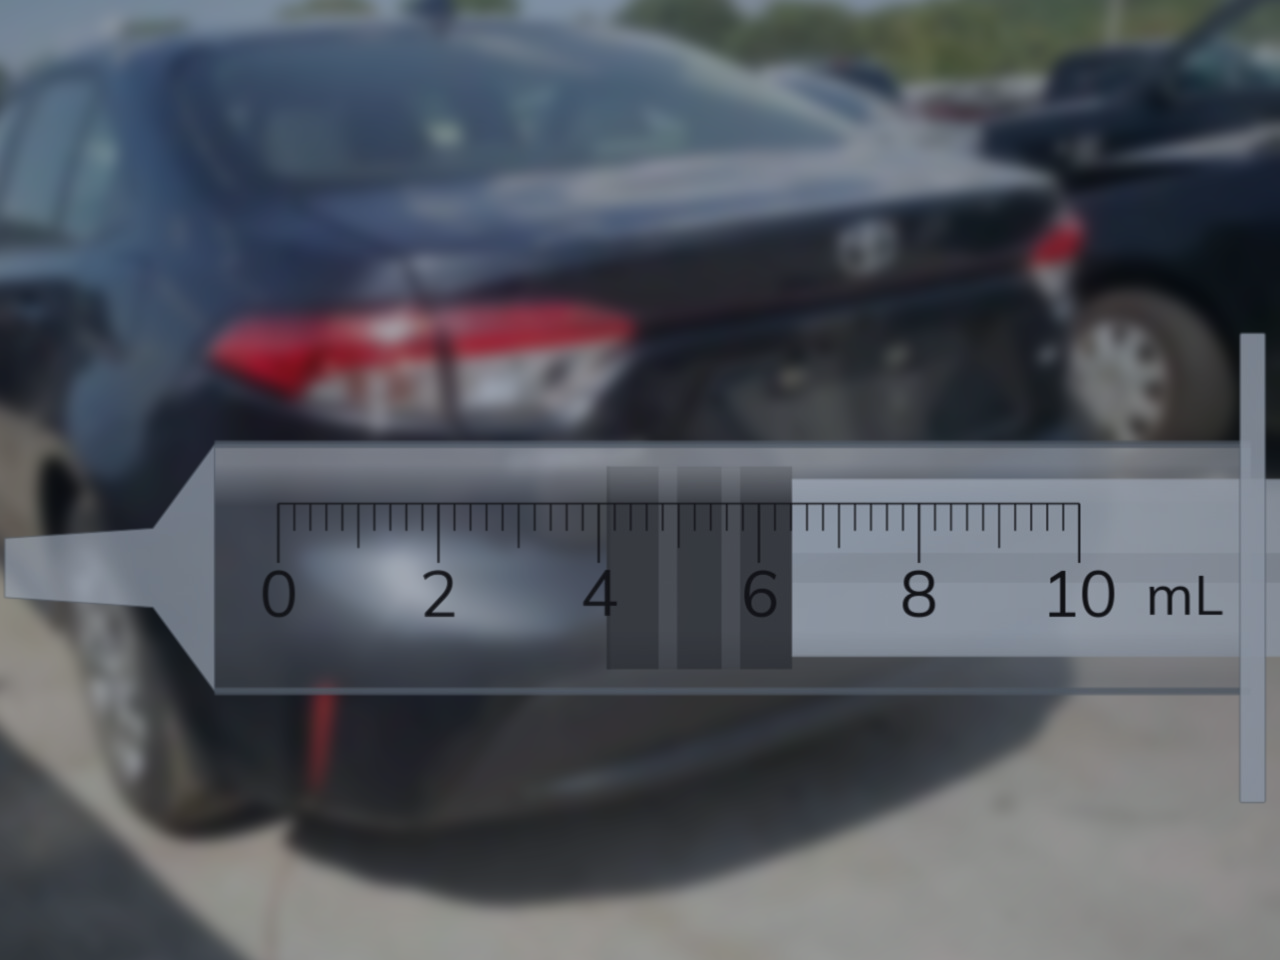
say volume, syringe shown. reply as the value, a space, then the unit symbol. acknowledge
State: 4.1 mL
